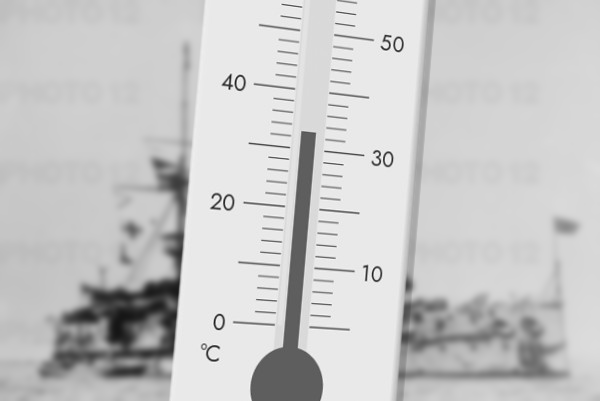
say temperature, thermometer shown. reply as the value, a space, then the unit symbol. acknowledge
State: 33 °C
